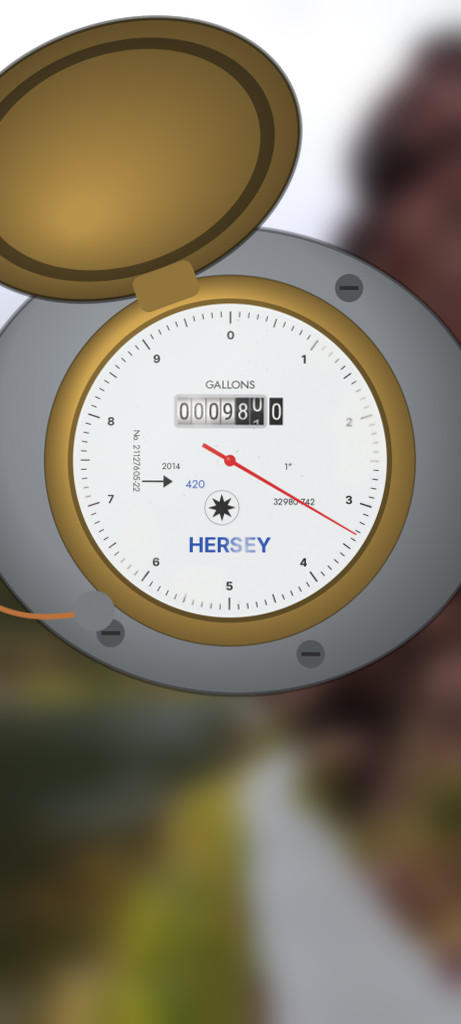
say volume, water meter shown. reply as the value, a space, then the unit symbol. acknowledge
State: 9803.3 gal
